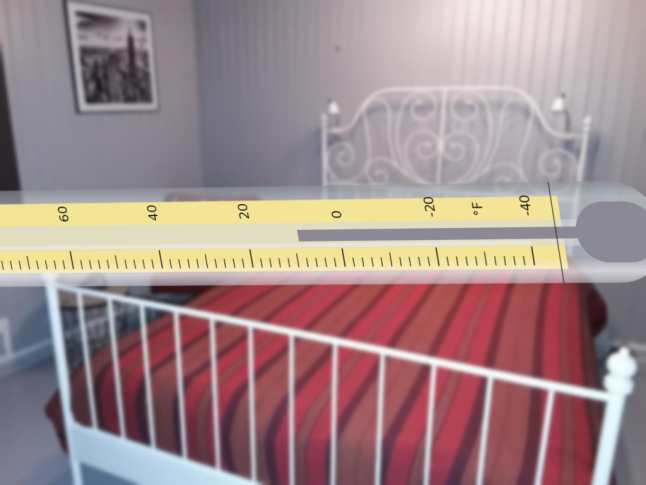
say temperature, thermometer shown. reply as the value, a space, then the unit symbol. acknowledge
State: 9 °F
